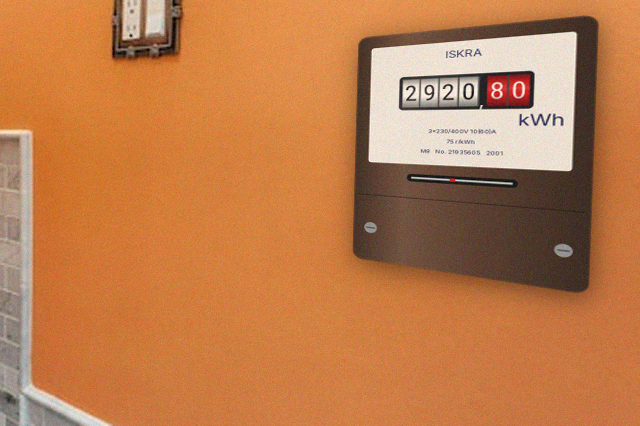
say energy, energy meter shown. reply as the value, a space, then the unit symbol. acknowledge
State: 2920.80 kWh
